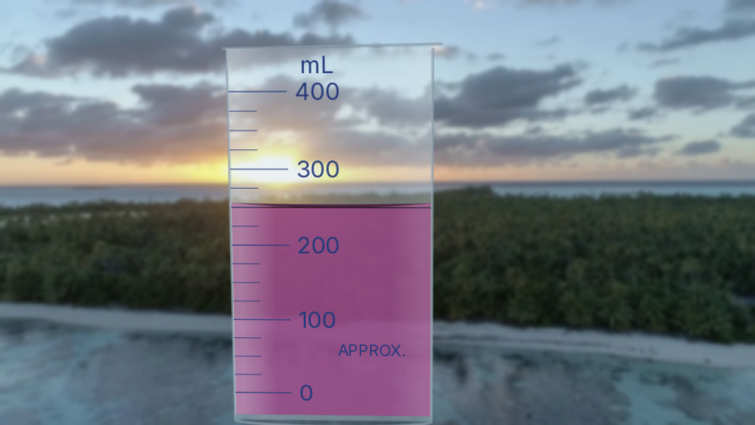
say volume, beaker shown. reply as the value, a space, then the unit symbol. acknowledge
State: 250 mL
